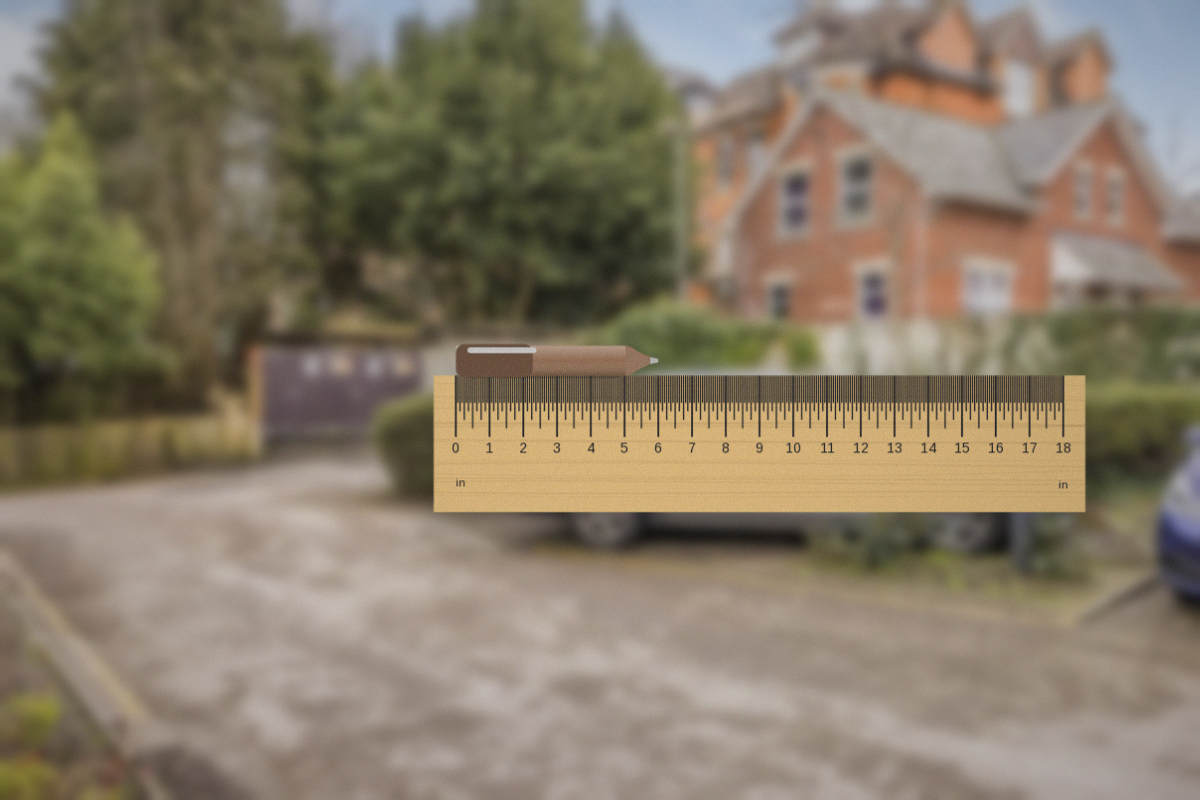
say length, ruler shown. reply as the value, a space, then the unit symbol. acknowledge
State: 6 in
